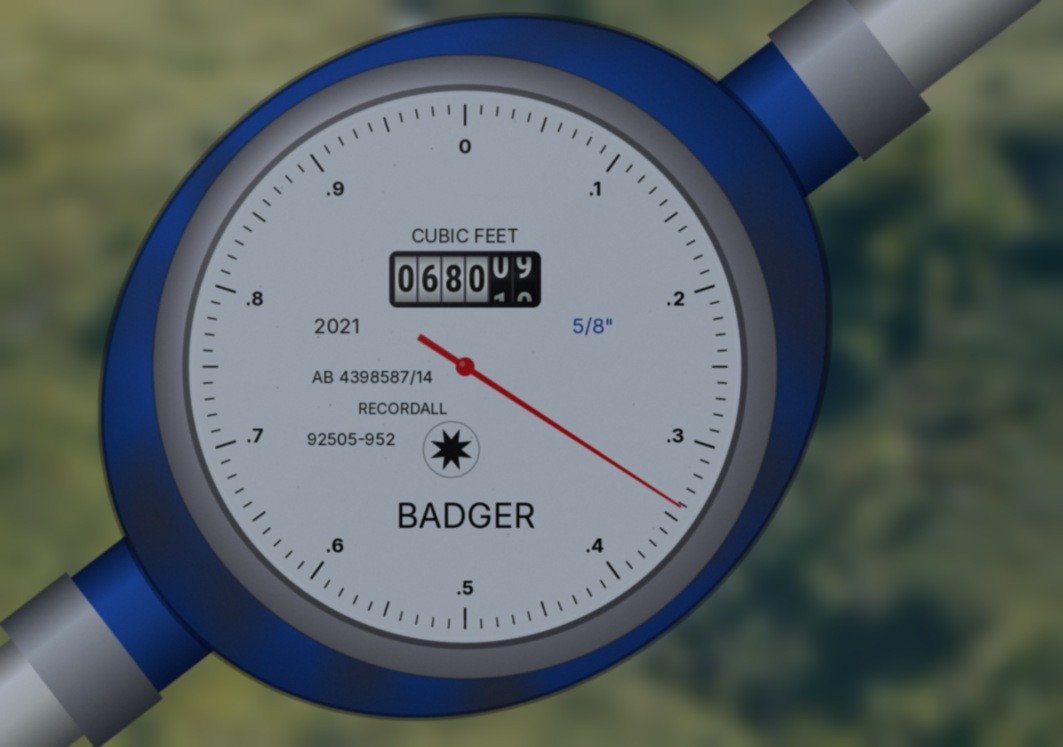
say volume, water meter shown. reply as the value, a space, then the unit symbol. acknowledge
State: 68009.34 ft³
